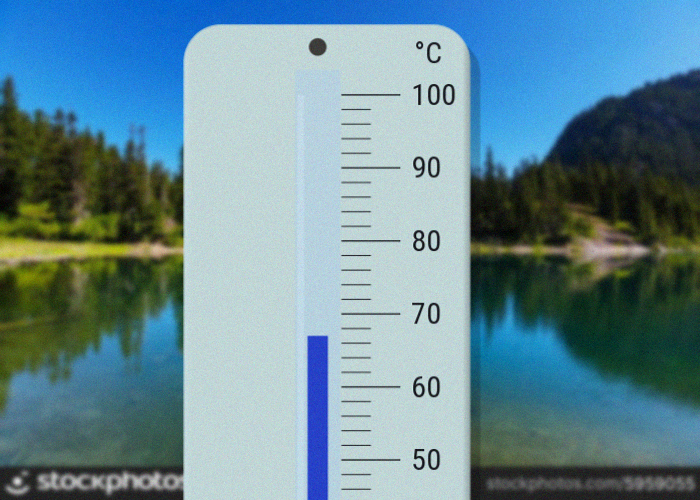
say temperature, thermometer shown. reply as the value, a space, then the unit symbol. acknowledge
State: 67 °C
